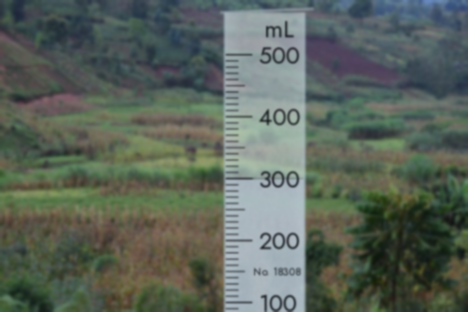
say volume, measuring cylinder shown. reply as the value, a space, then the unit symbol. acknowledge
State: 300 mL
